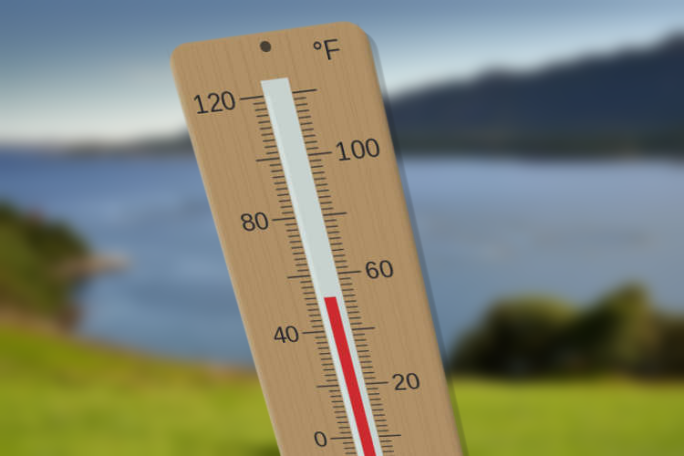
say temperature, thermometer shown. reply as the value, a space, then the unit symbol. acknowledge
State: 52 °F
